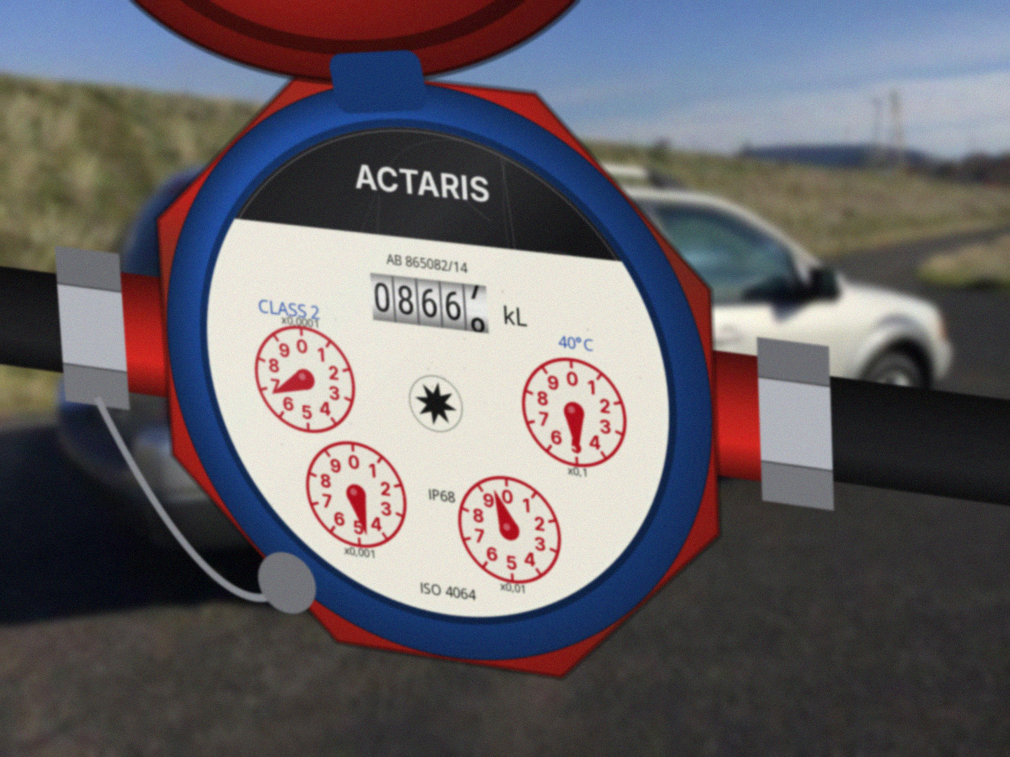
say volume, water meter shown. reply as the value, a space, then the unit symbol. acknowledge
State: 8667.4946 kL
